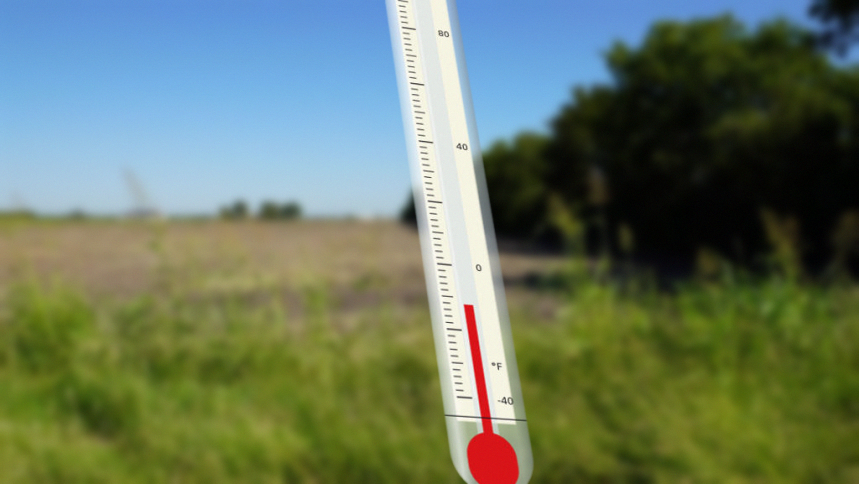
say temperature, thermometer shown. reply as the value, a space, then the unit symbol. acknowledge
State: -12 °F
